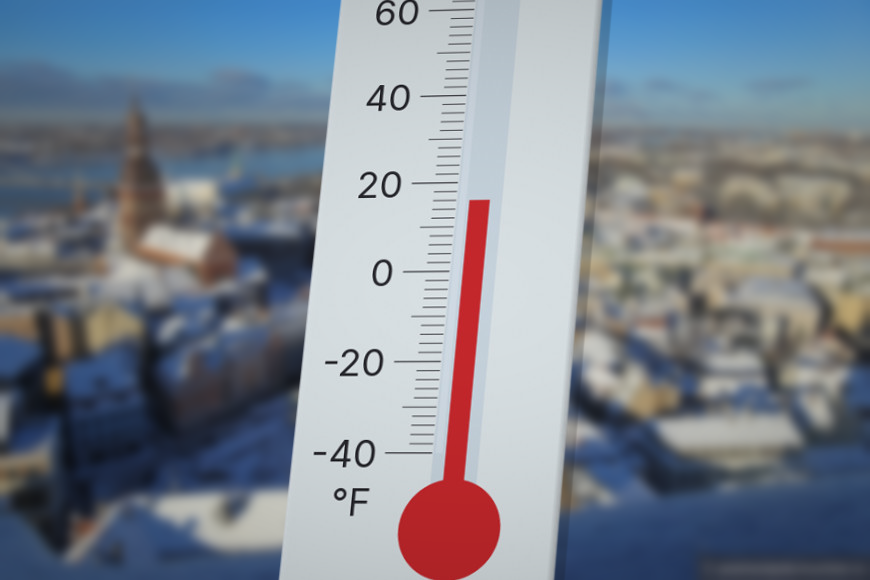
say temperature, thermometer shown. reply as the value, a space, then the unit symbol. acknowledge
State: 16 °F
